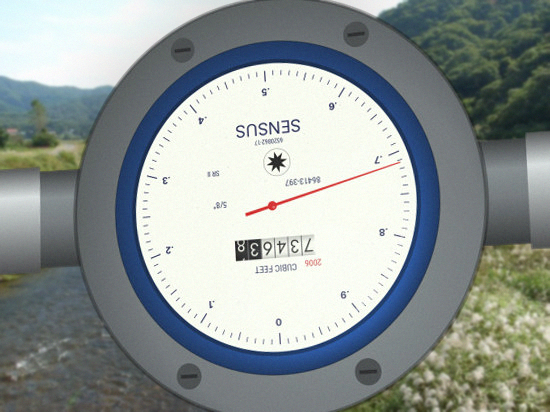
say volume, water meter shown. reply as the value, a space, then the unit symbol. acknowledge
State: 734637.71 ft³
